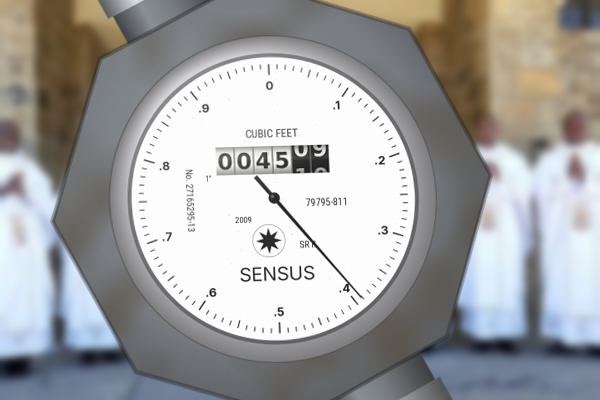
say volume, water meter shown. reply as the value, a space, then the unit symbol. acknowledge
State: 4509.39 ft³
